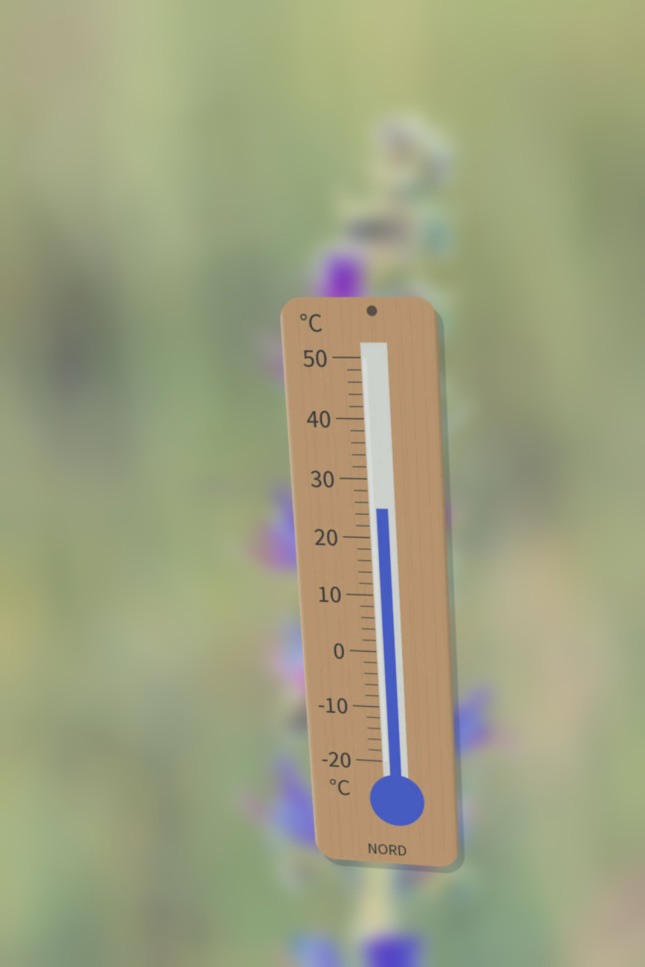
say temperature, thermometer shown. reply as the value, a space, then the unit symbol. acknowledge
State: 25 °C
